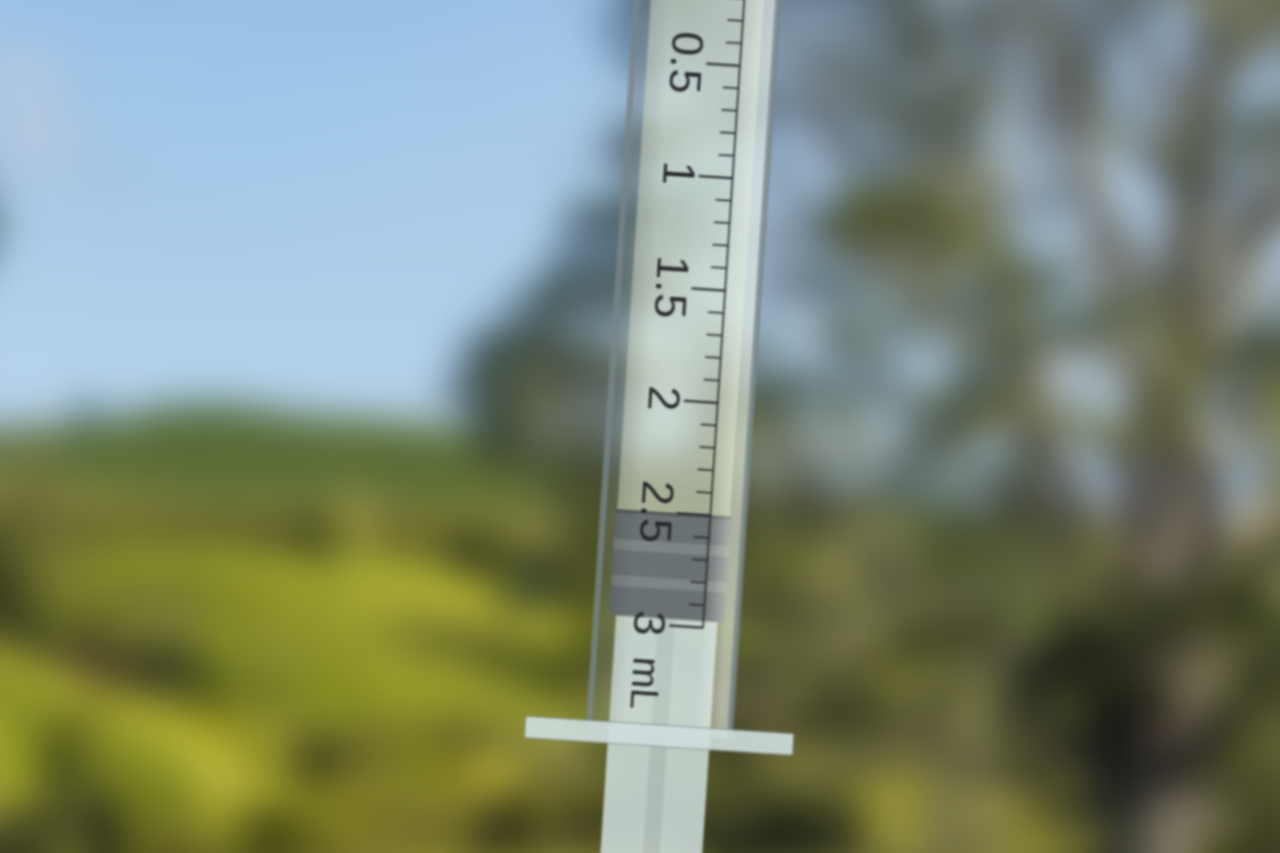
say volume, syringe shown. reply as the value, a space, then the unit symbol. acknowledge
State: 2.5 mL
